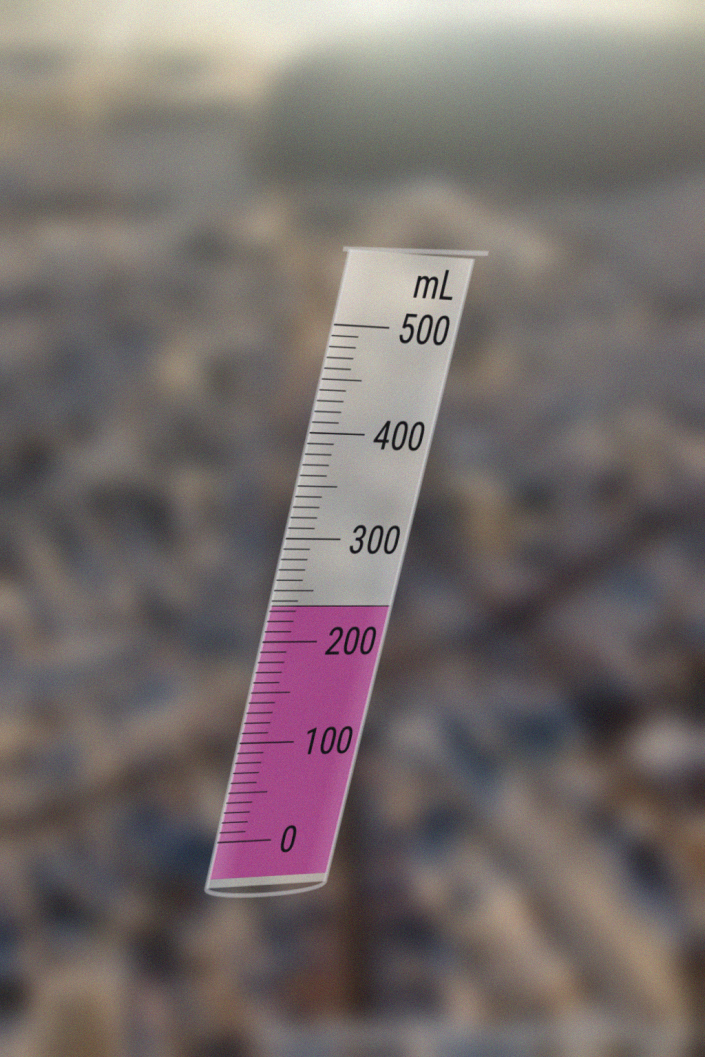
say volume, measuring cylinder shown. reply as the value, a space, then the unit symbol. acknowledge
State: 235 mL
